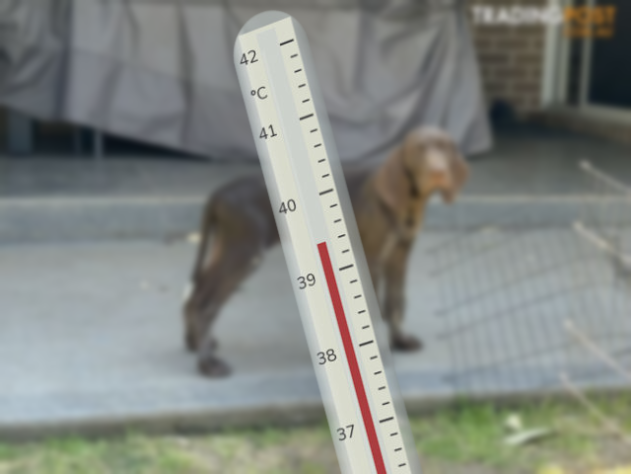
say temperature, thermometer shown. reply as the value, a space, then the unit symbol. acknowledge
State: 39.4 °C
